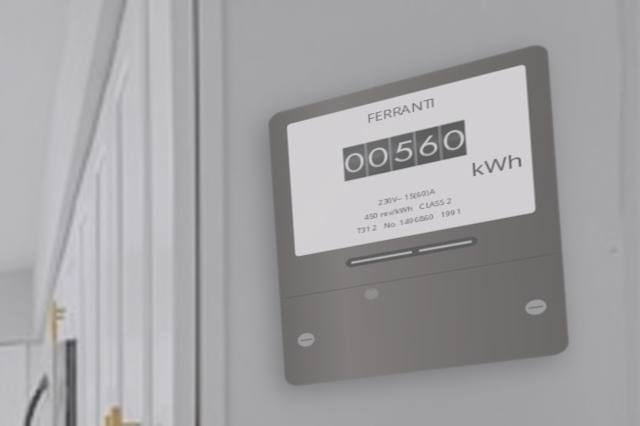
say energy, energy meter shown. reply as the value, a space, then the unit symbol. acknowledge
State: 560 kWh
